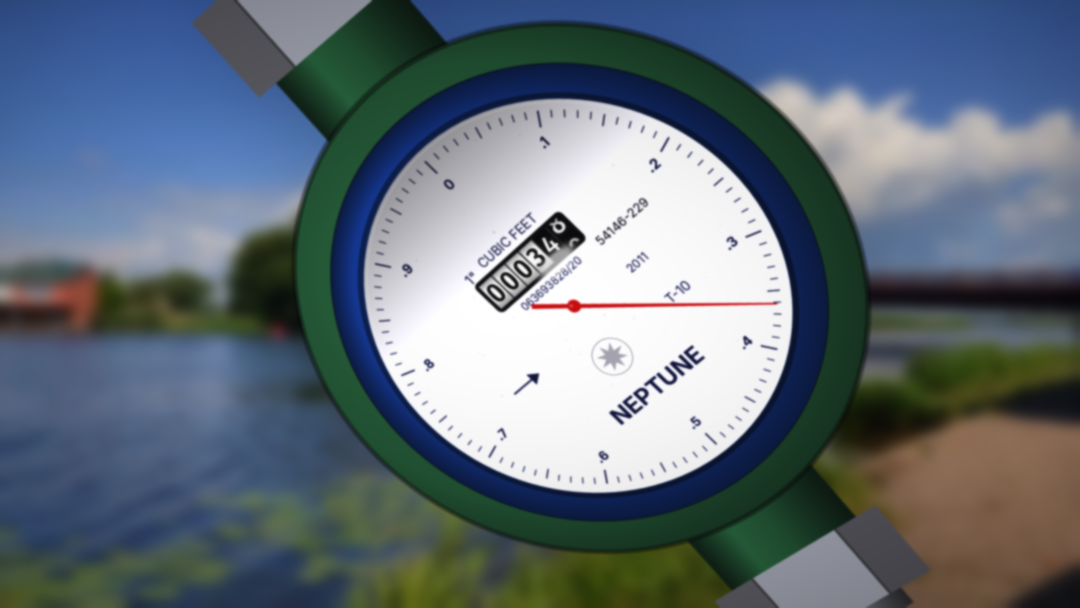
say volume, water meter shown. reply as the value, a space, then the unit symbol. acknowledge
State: 348.36 ft³
